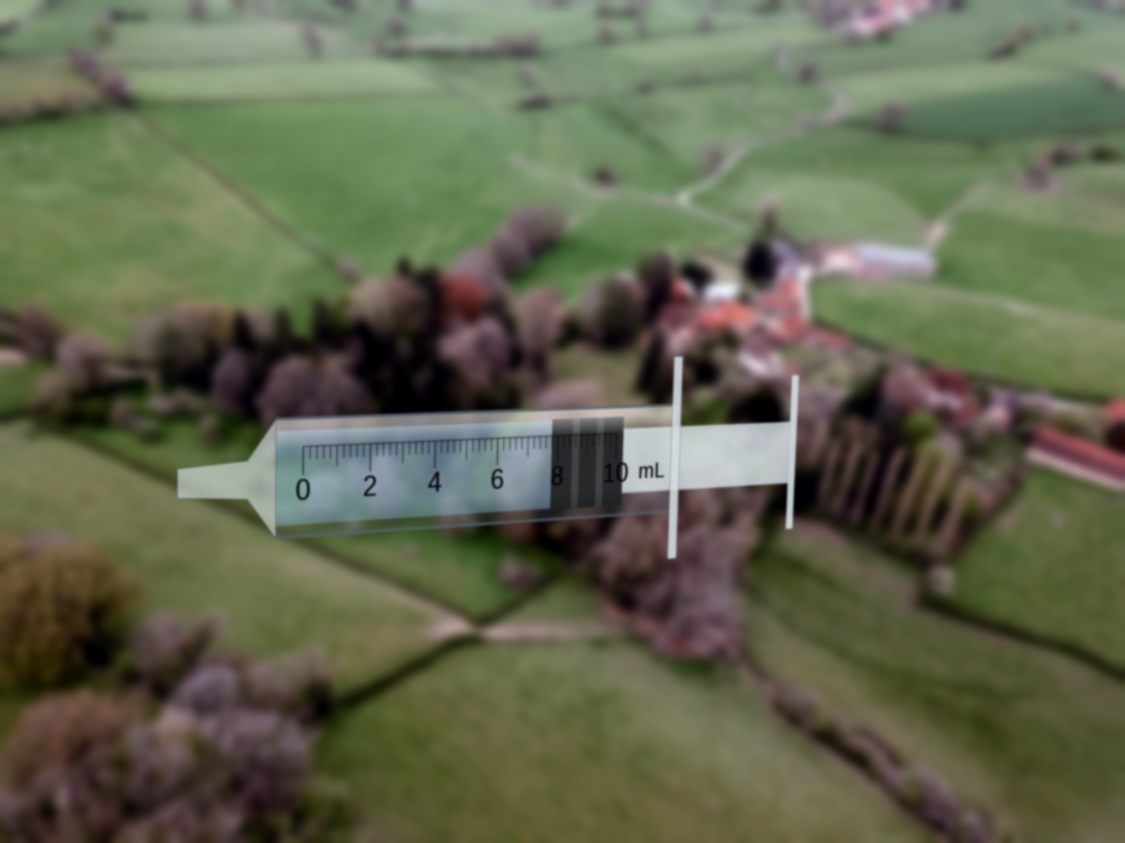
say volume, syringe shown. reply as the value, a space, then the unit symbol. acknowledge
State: 7.8 mL
